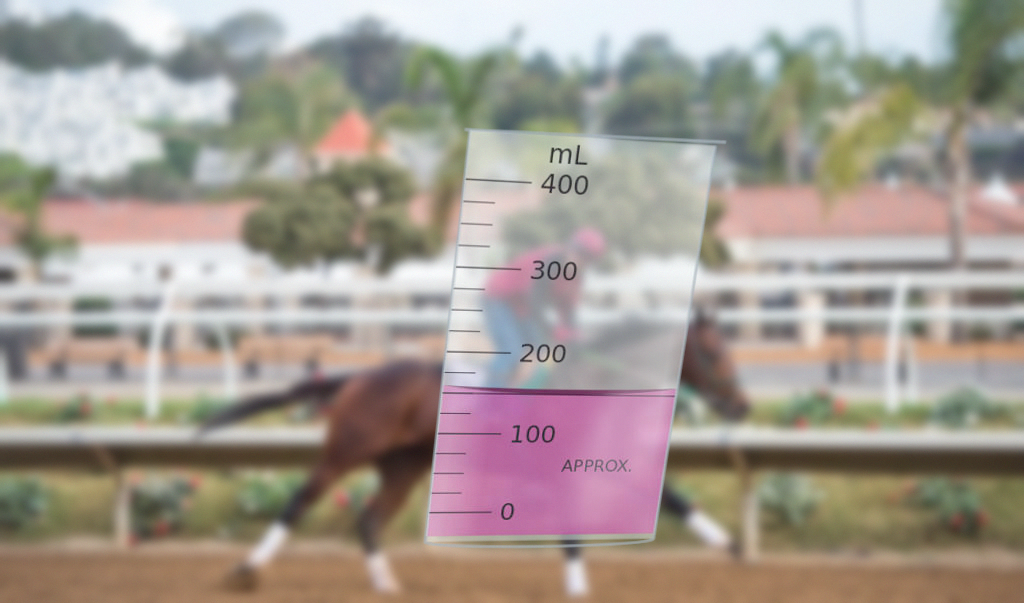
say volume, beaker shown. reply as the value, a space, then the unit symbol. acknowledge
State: 150 mL
